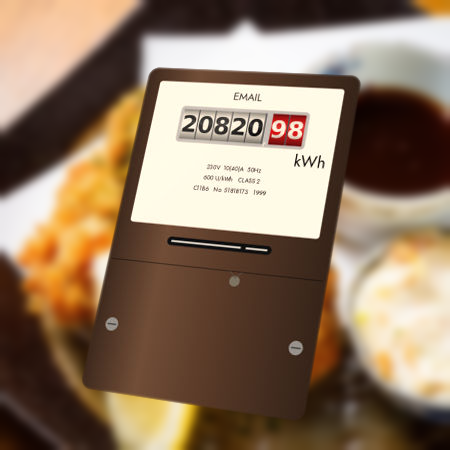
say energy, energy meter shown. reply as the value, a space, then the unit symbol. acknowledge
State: 20820.98 kWh
